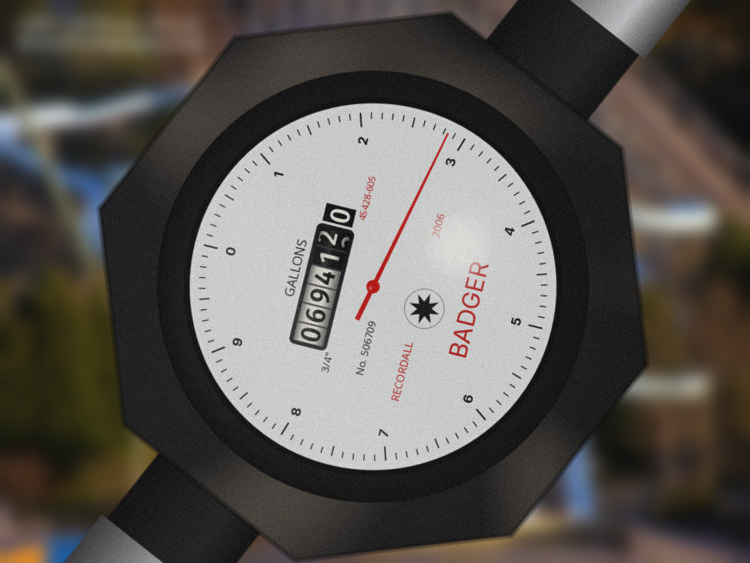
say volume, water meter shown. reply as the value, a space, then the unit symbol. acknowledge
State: 694122.8 gal
